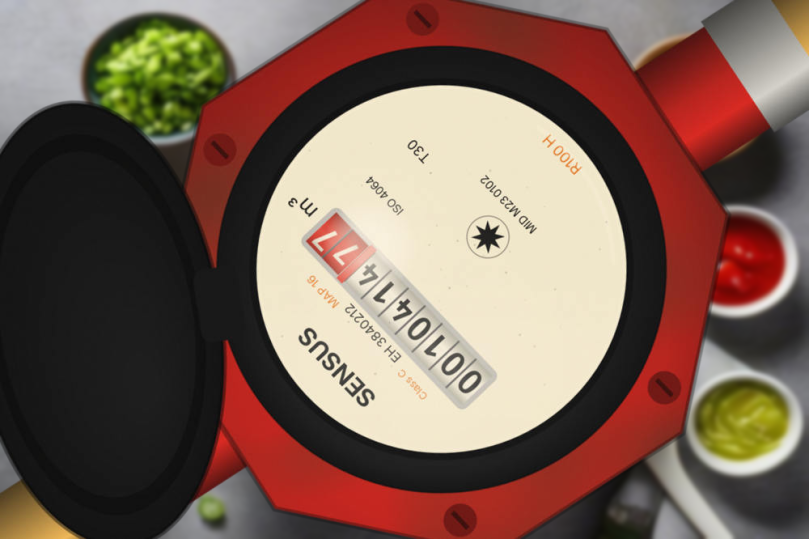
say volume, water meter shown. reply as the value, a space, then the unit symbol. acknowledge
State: 10414.77 m³
